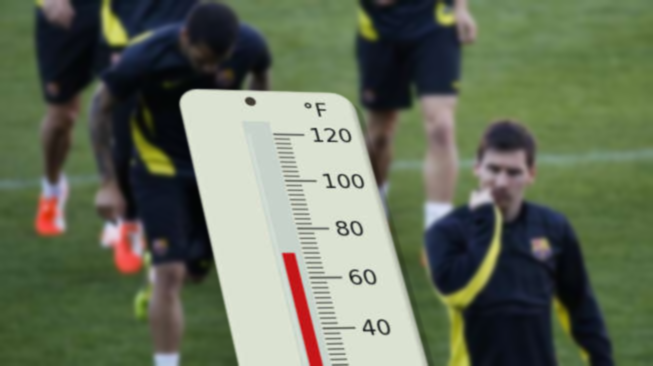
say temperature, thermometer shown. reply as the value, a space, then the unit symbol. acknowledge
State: 70 °F
